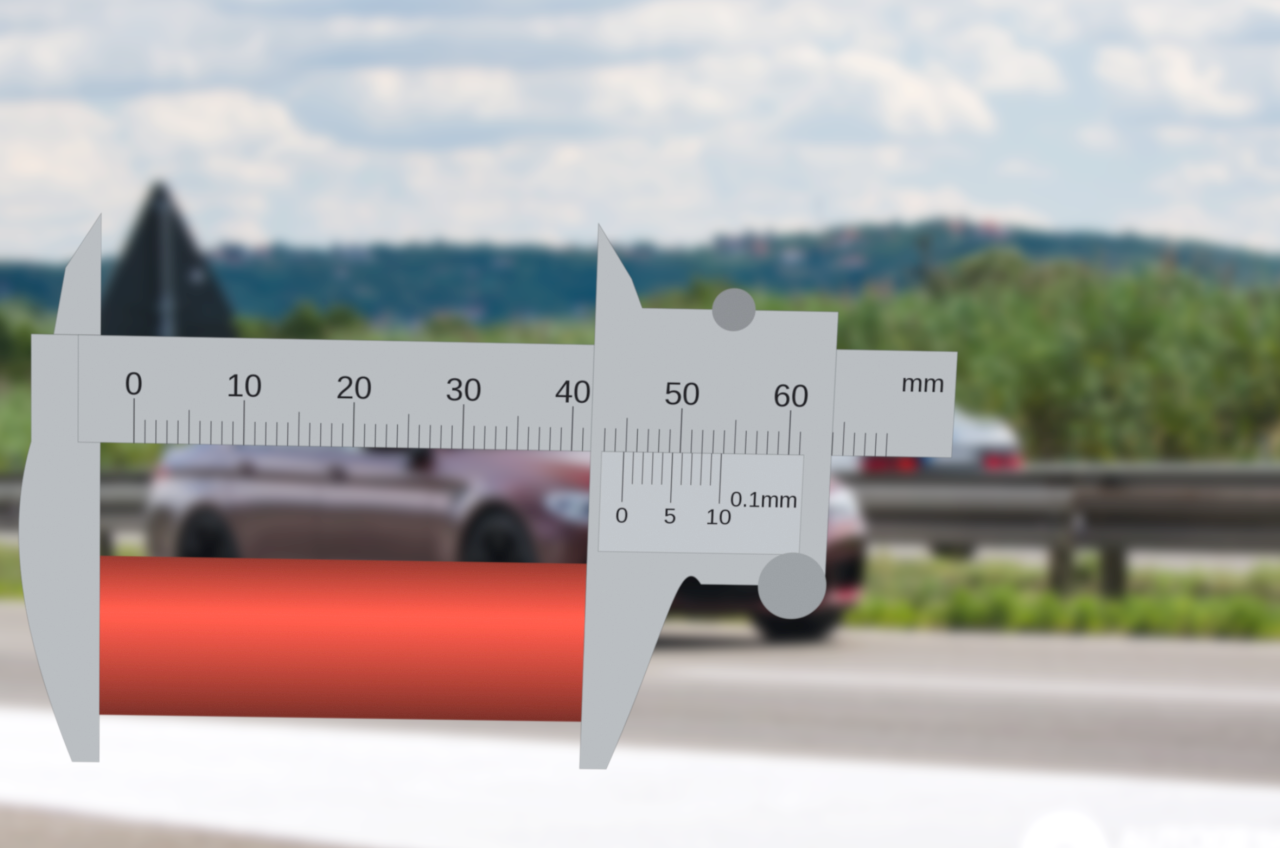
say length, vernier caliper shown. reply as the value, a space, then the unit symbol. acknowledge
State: 44.8 mm
